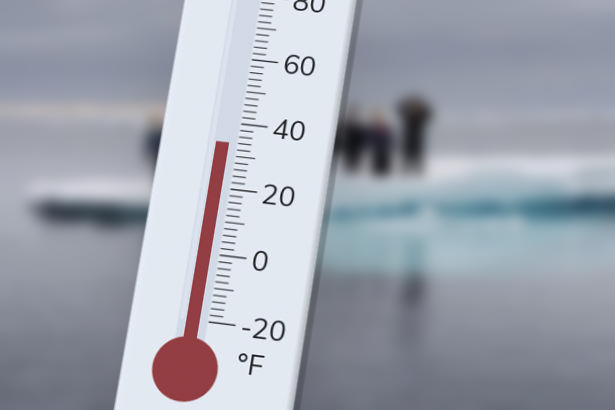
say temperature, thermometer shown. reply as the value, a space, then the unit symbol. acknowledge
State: 34 °F
